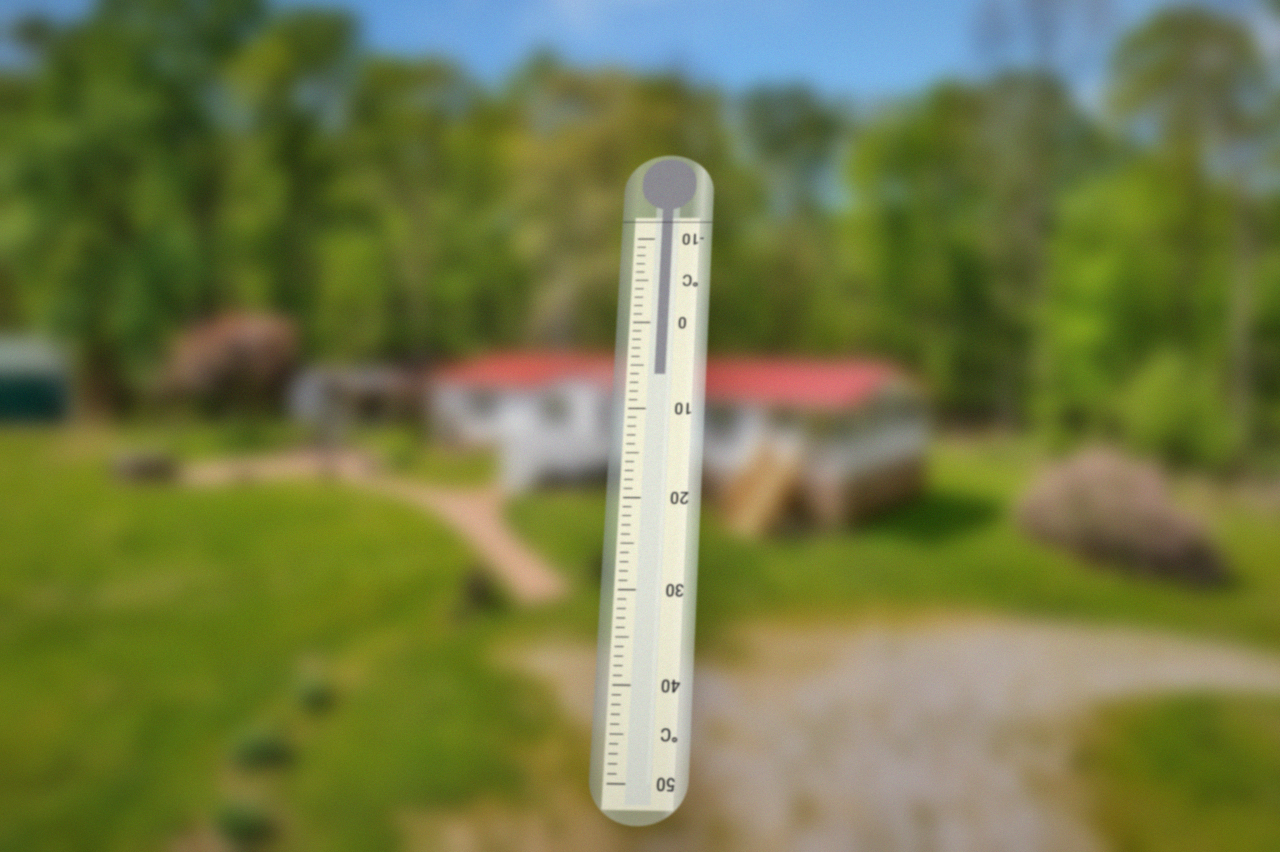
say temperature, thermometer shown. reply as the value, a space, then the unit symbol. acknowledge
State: 6 °C
